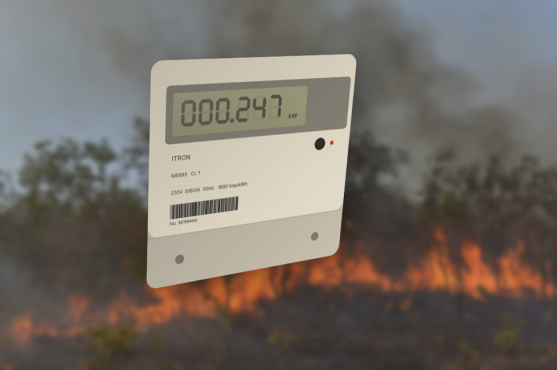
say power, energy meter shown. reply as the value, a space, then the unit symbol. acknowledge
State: 0.247 kW
